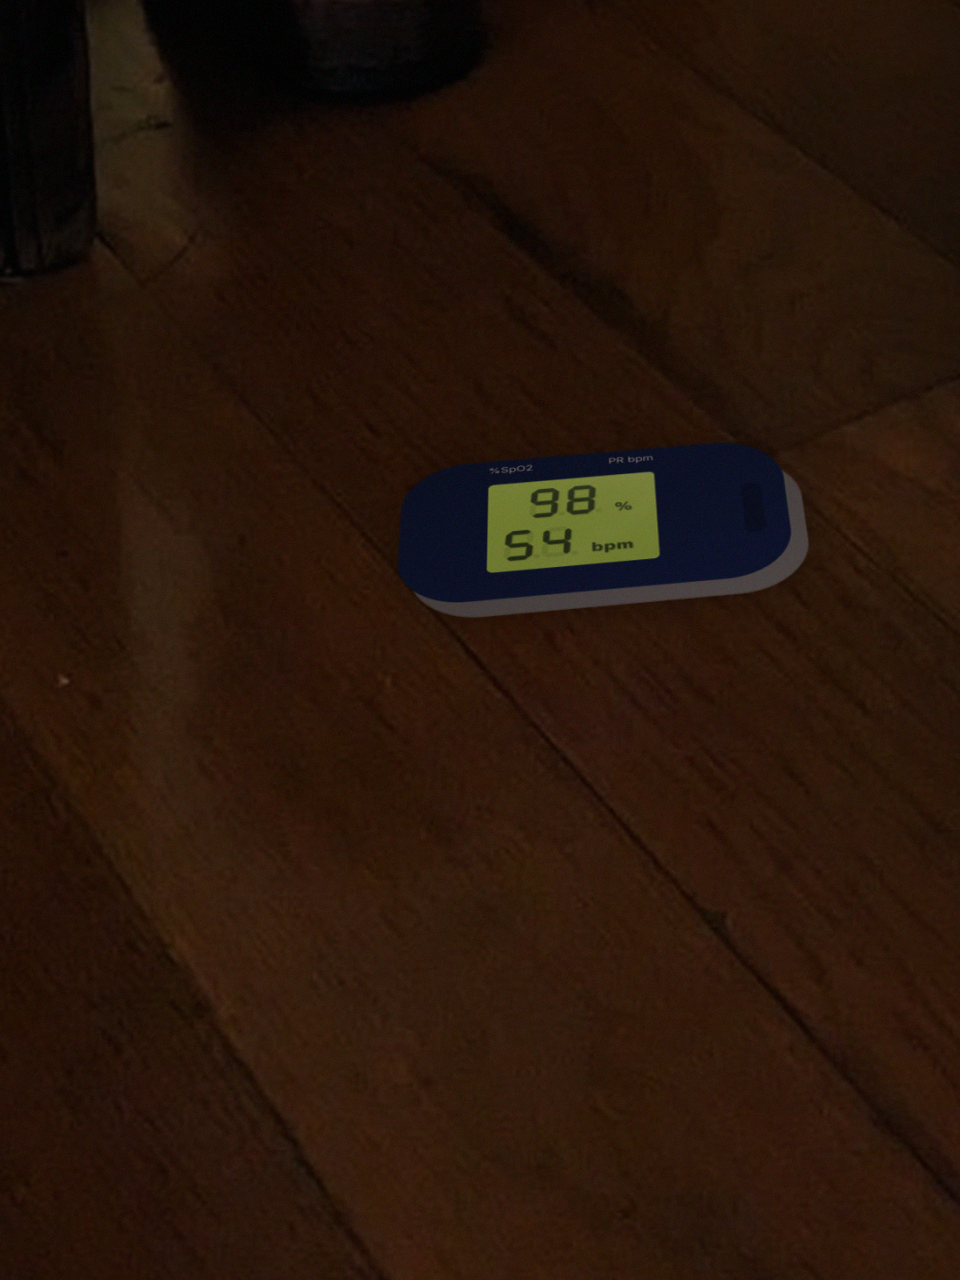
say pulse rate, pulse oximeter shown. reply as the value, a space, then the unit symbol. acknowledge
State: 54 bpm
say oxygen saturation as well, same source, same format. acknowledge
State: 98 %
